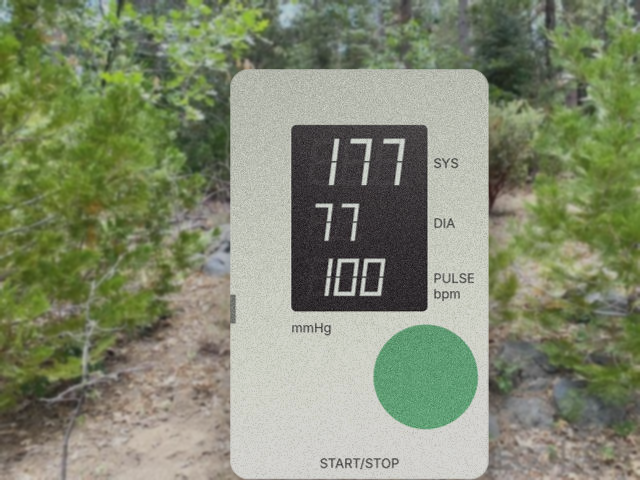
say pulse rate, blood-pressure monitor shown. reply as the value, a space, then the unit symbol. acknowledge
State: 100 bpm
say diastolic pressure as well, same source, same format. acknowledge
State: 77 mmHg
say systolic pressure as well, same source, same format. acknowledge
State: 177 mmHg
